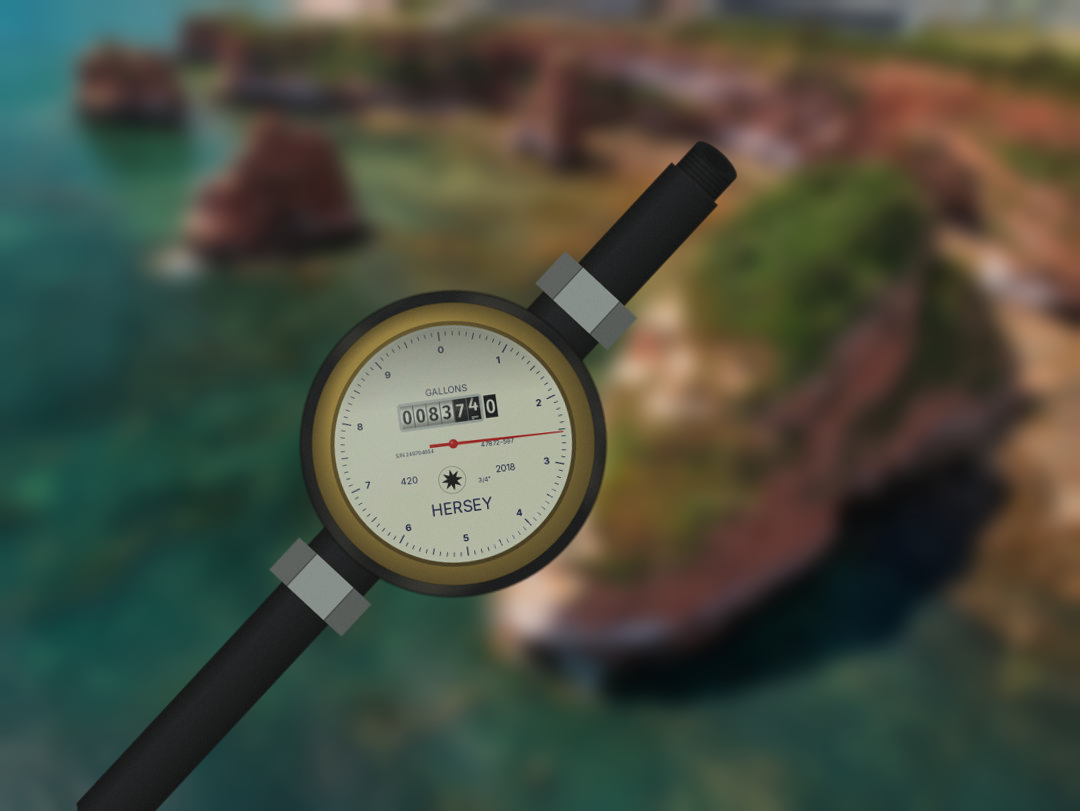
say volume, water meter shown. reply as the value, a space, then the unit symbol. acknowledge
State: 83742.5 gal
